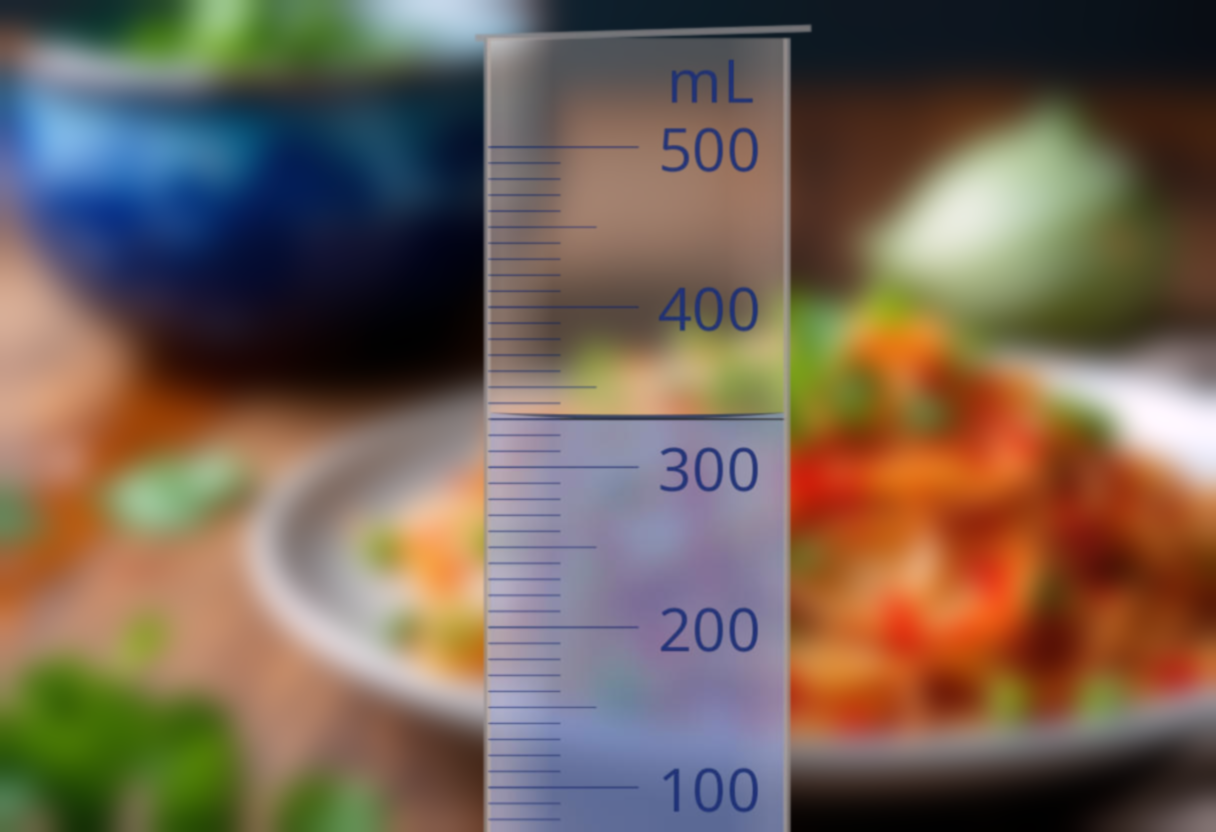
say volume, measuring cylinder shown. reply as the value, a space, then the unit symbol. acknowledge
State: 330 mL
